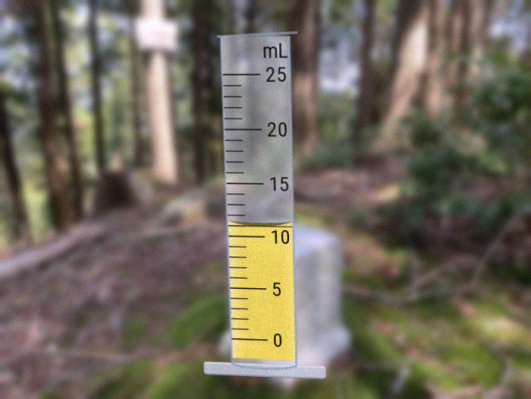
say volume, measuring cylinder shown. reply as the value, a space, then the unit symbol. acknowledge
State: 11 mL
